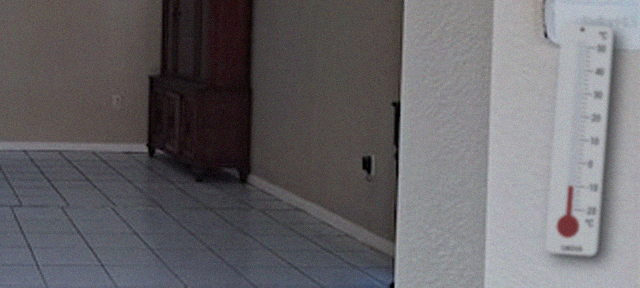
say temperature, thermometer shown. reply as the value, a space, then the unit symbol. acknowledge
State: -10 °C
